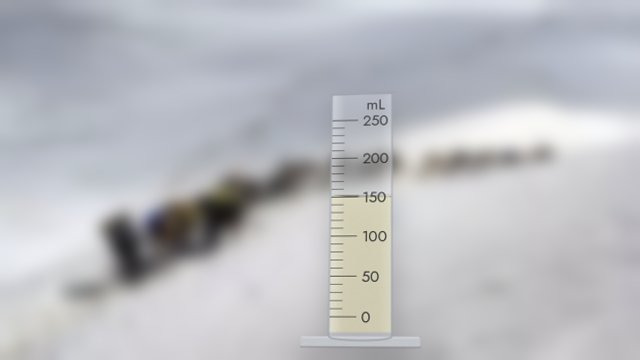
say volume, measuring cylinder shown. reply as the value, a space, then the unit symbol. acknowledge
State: 150 mL
